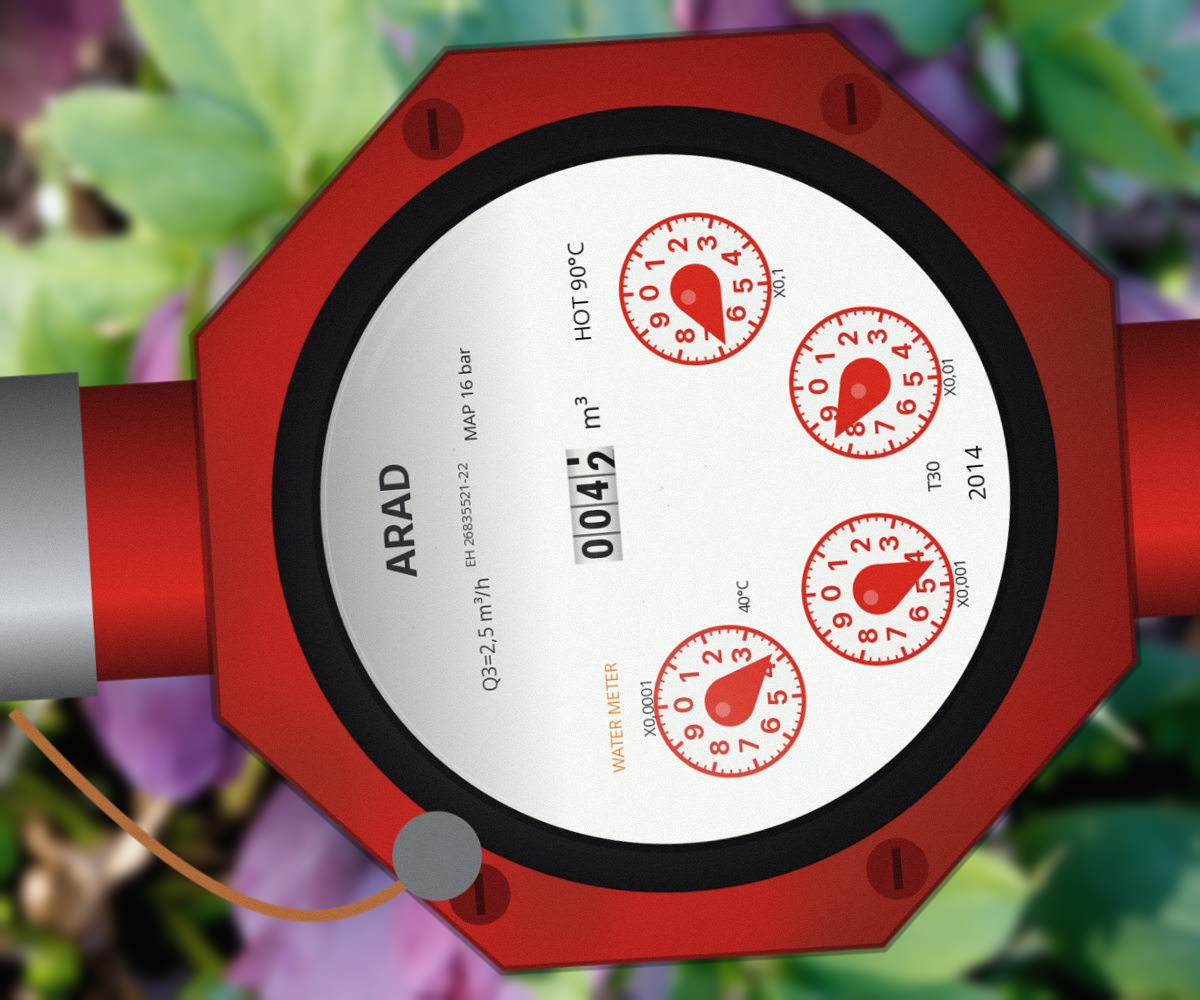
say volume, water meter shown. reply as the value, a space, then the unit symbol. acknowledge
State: 41.6843 m³
